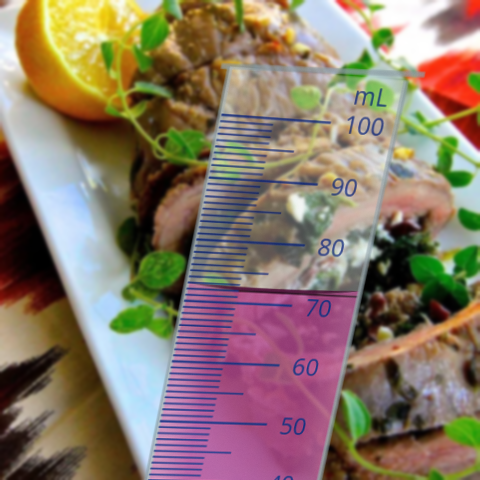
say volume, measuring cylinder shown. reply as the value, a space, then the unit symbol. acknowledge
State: 72 mL
